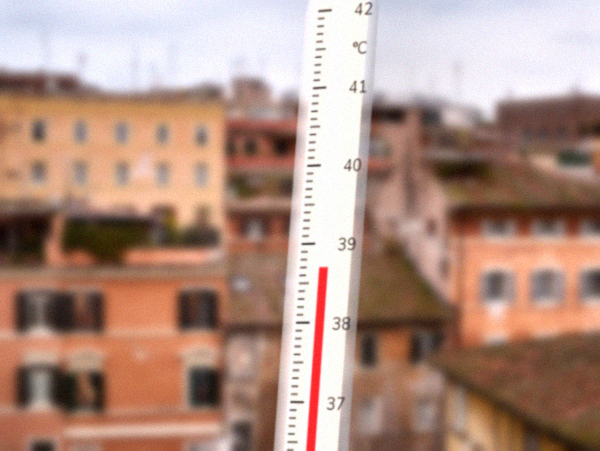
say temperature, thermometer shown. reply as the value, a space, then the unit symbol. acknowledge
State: 38.7 °C
